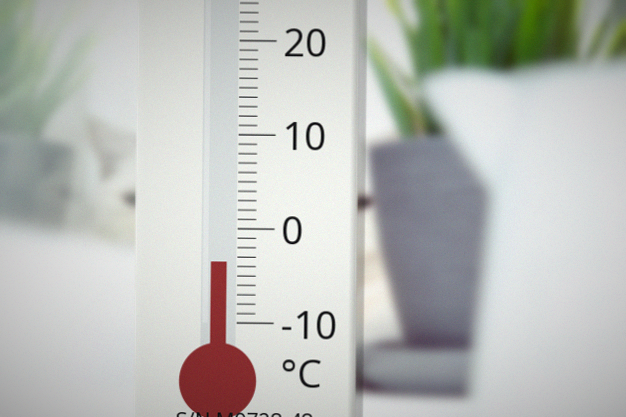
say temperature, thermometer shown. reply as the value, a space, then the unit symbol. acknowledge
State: -3.5 °C
